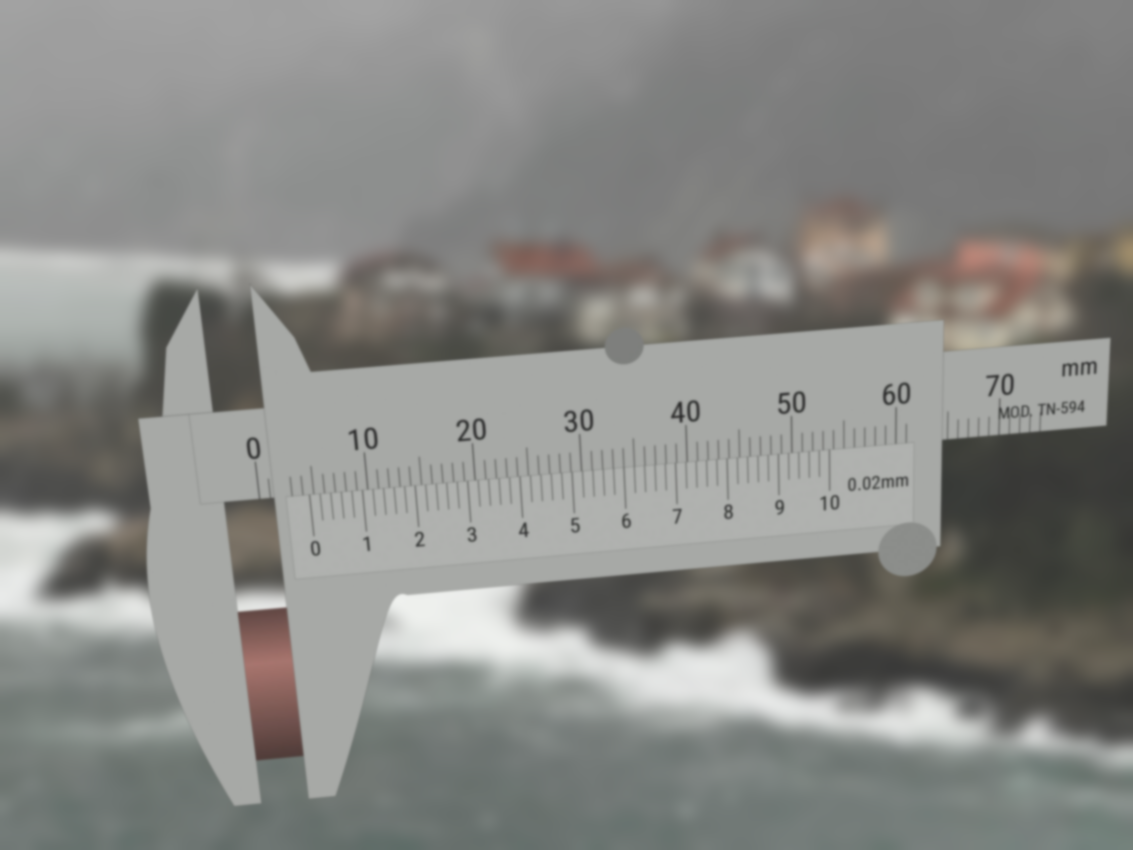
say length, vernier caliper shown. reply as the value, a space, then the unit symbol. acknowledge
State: 4.6 mm
